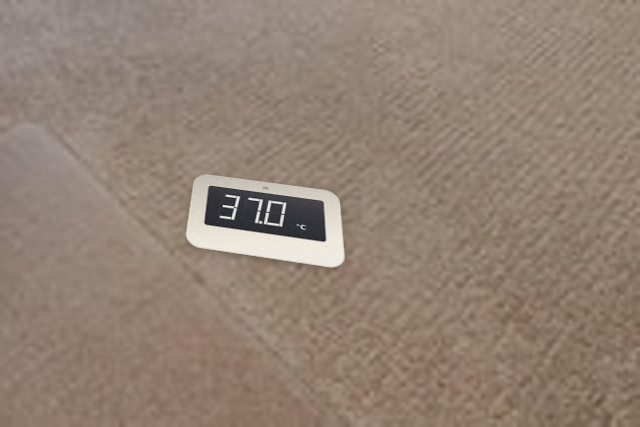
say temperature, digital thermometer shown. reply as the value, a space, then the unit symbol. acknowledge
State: 37.0 °C
